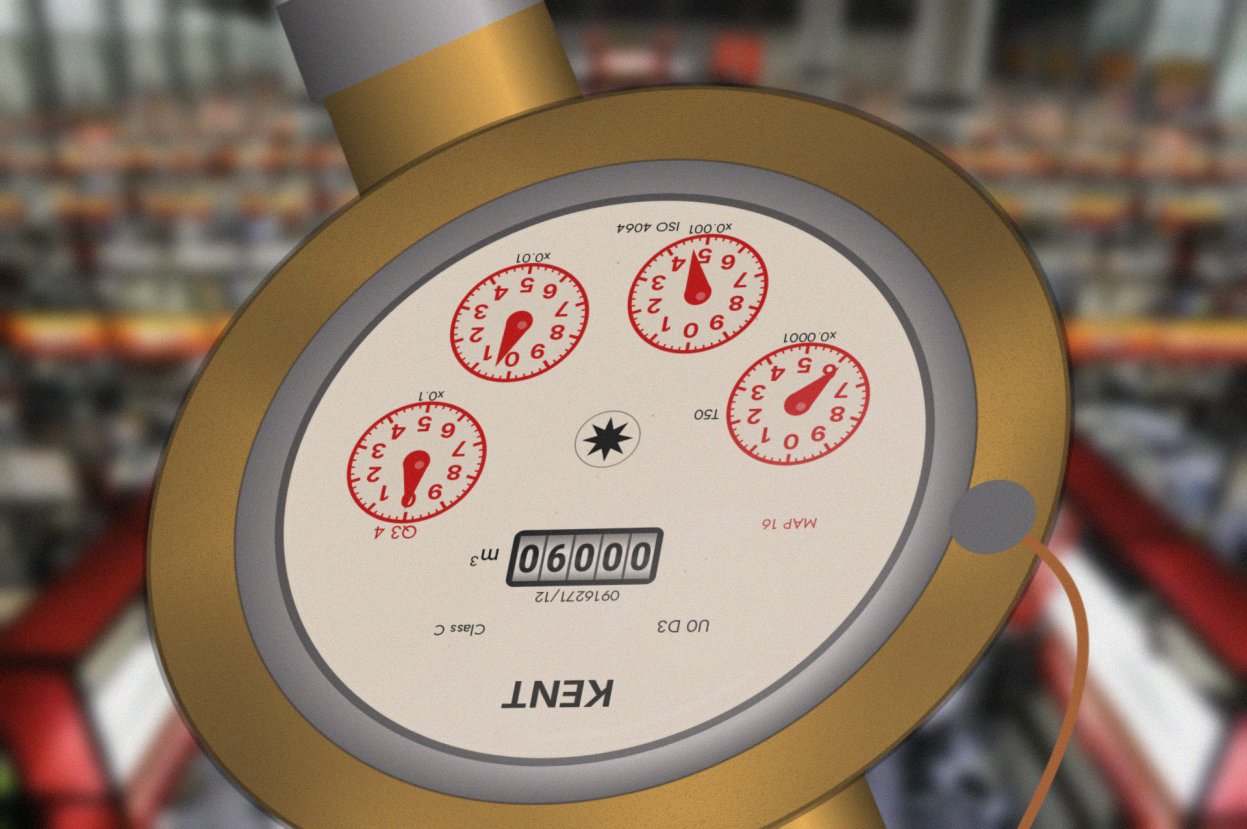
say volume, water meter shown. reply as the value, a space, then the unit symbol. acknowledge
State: 90.0046 m³
